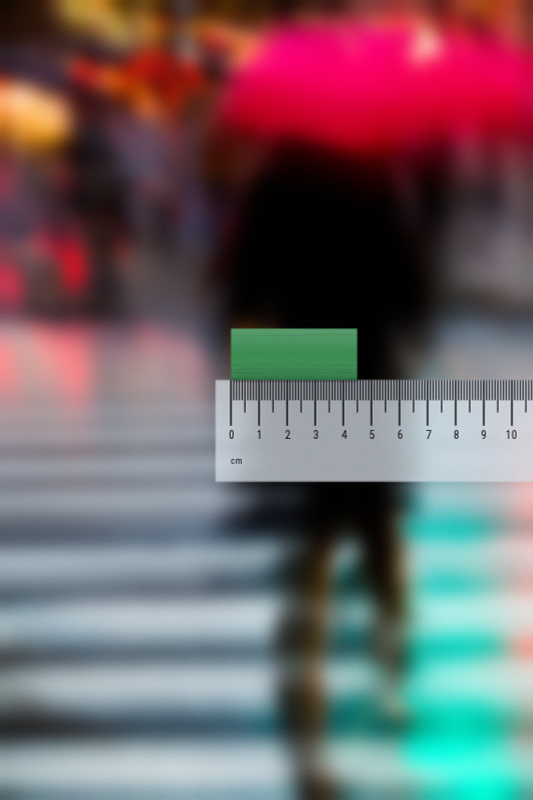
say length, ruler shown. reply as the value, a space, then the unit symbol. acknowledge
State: 4.5 cm
